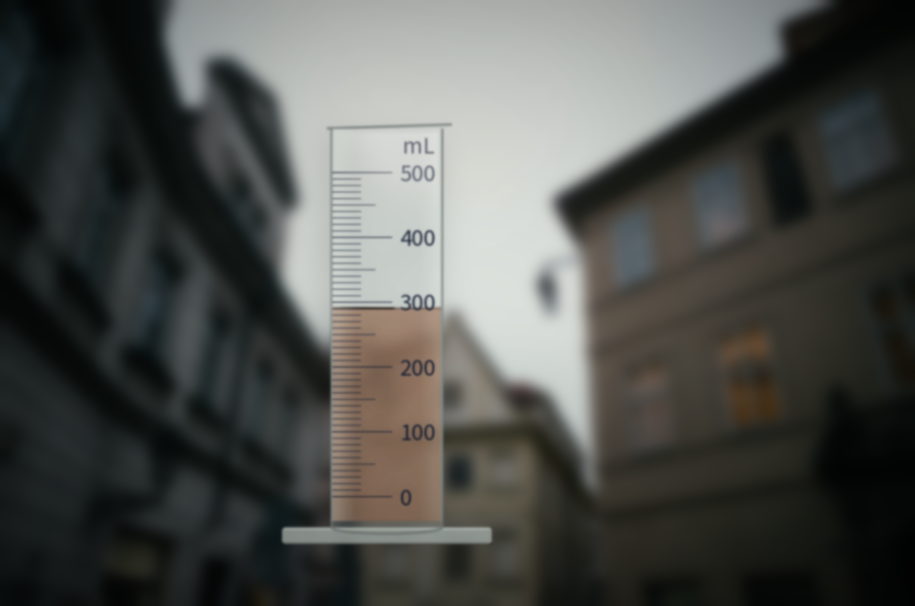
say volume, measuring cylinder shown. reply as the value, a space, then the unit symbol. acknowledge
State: 290 mL
